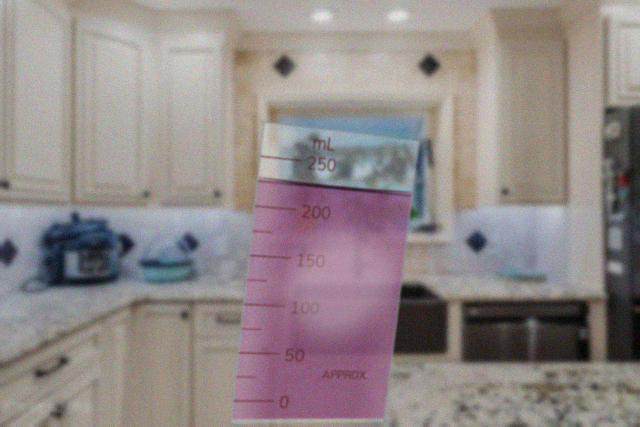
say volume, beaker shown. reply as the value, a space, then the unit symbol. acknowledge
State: 225 mL
